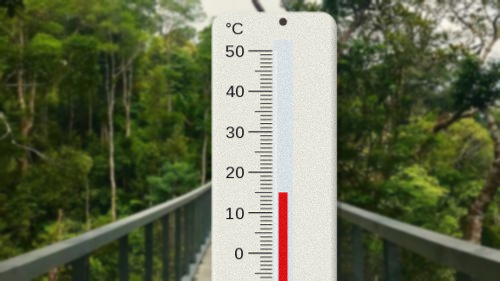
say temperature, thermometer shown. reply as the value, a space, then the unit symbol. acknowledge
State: 15 °C
